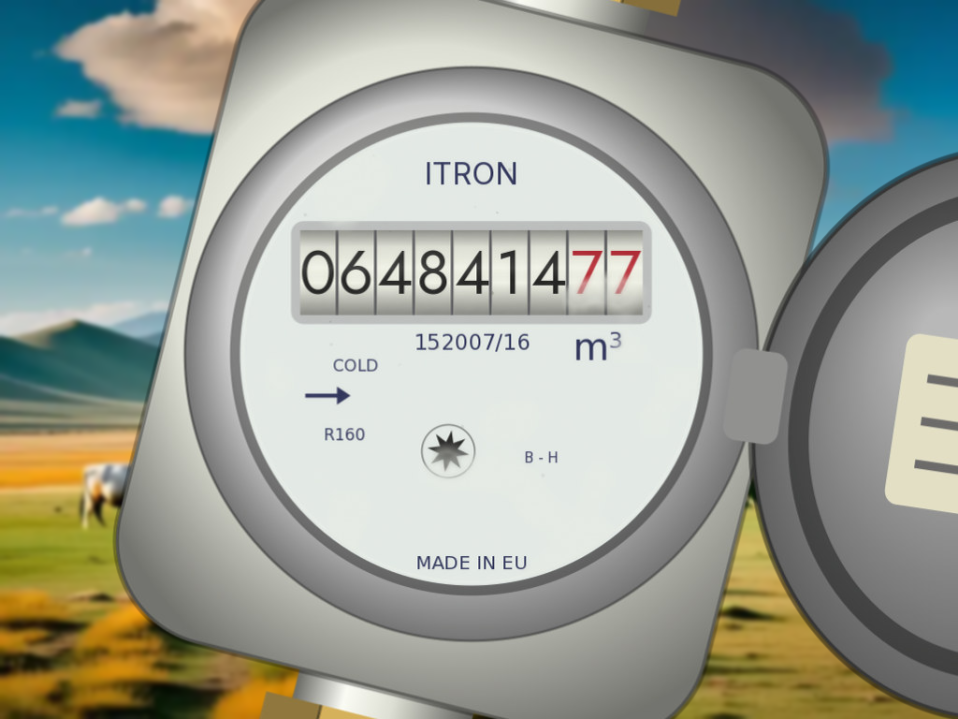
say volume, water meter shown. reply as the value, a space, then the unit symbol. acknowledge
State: 648414.77 m³
